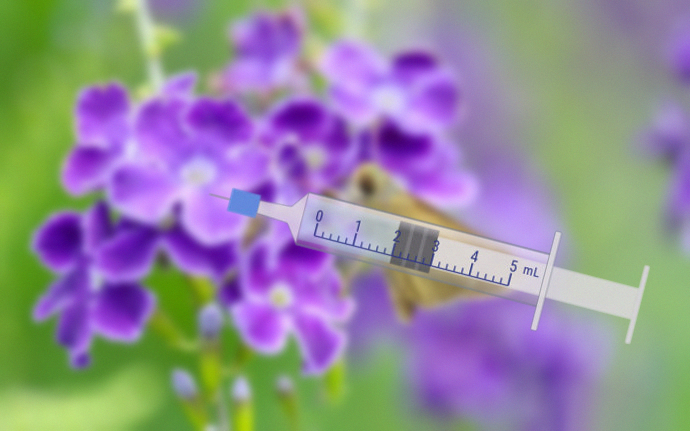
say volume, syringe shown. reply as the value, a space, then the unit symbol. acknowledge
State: 2 mL
